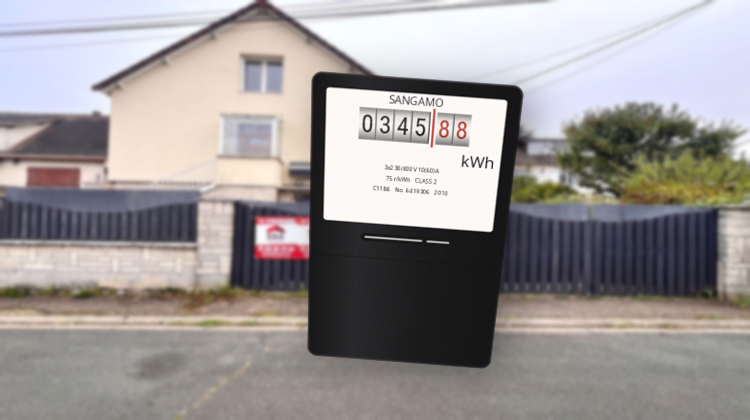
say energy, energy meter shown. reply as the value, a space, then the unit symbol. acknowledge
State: 345.88 kWh
